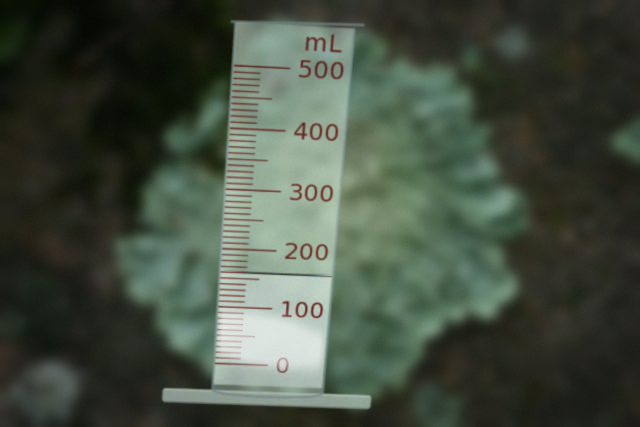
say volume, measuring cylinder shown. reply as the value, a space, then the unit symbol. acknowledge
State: 160 mL
